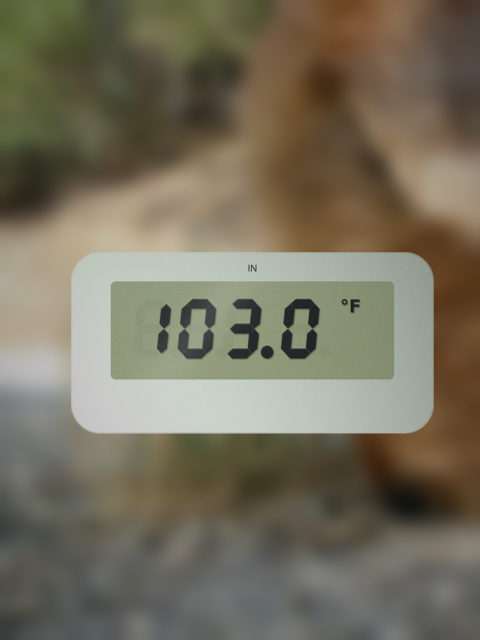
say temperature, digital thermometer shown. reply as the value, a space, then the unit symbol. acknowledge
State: 103.0 °F
